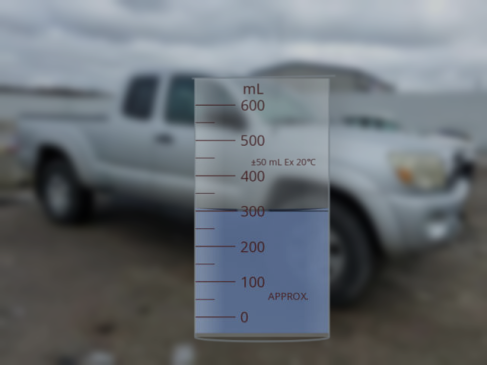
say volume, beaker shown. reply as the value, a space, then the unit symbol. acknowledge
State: 300 mL
